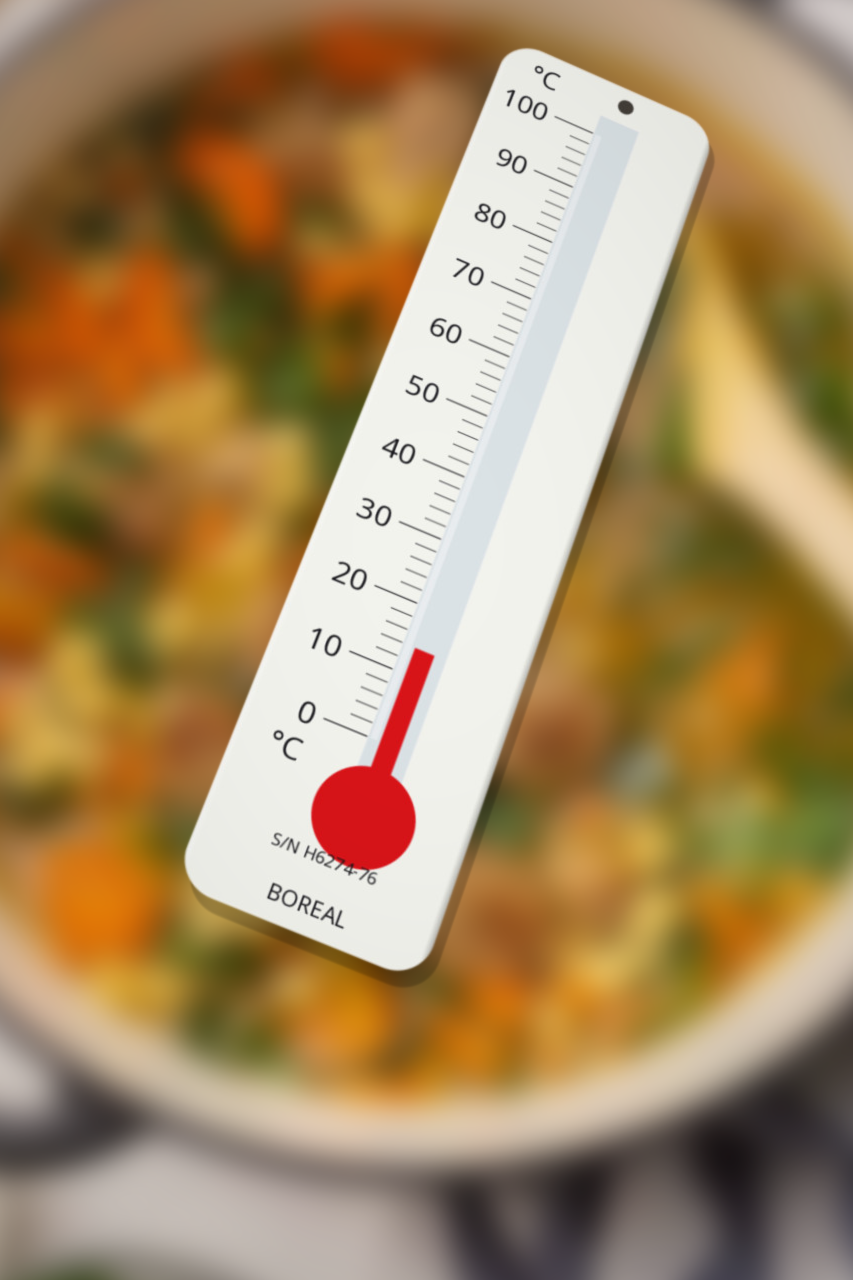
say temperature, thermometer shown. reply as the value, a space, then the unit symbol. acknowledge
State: 14 °C
